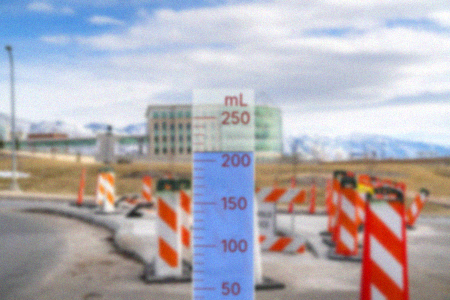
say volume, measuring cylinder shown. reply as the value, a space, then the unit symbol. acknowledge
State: 210 mL
